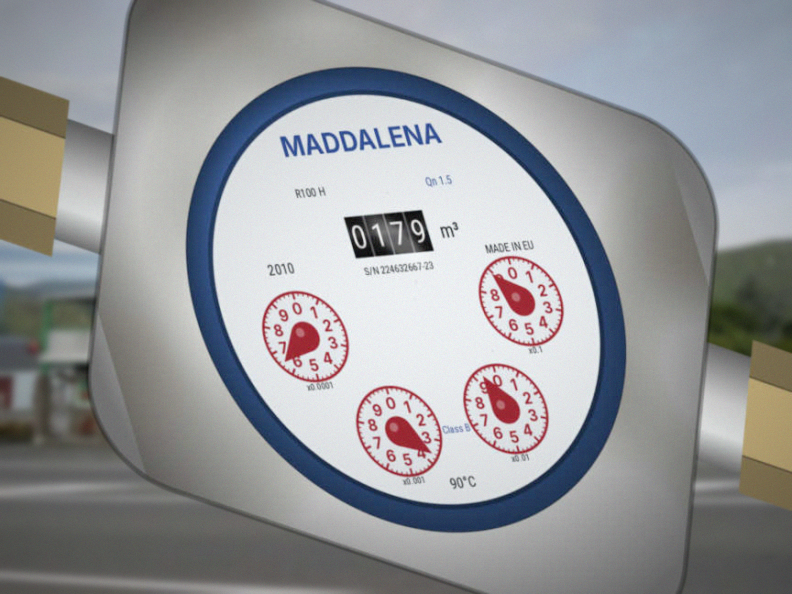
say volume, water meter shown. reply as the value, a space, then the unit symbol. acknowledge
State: 179.8936 m³
